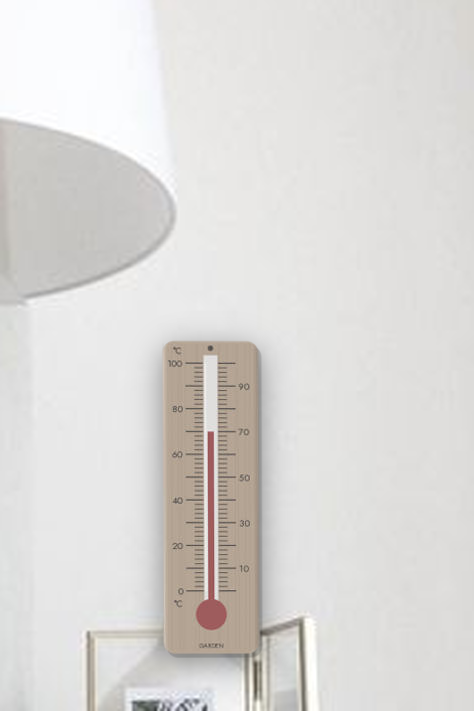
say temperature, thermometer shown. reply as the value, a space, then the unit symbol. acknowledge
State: 70 °C
